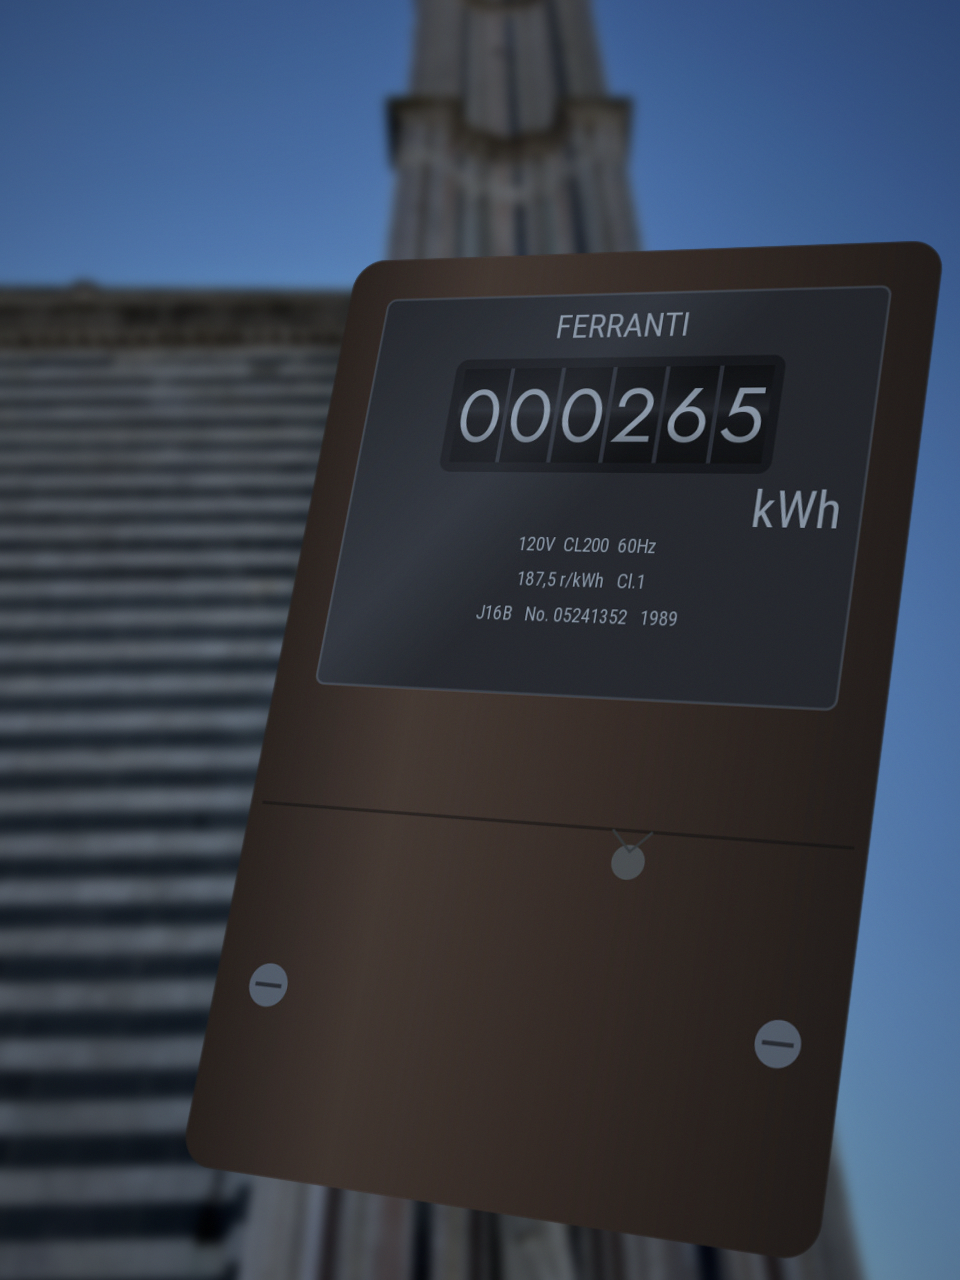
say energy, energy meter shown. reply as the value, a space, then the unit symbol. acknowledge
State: 265 kWh
